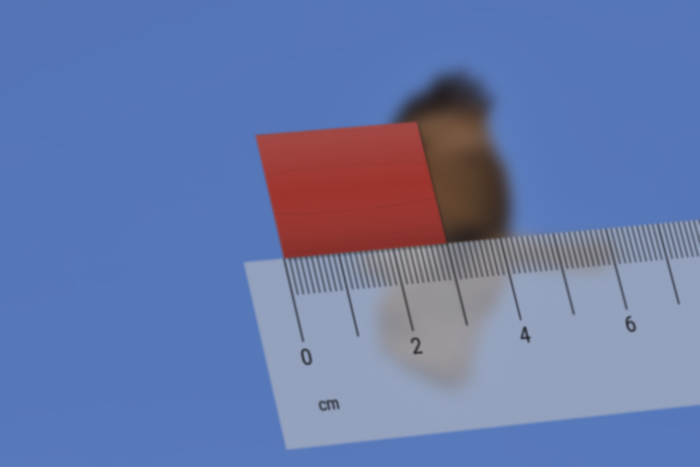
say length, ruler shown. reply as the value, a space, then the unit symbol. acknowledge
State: 3 cm
